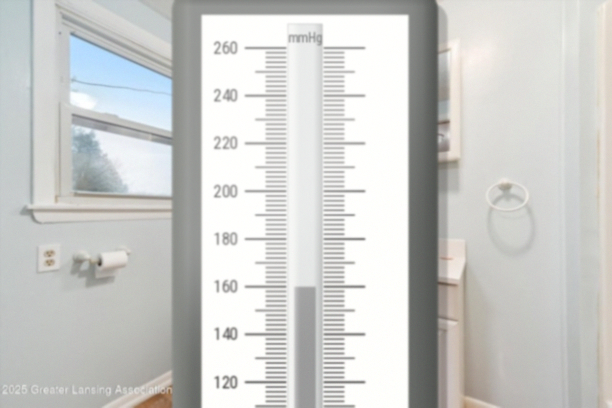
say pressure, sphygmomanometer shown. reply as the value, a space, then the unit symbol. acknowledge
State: 160 mmHg
